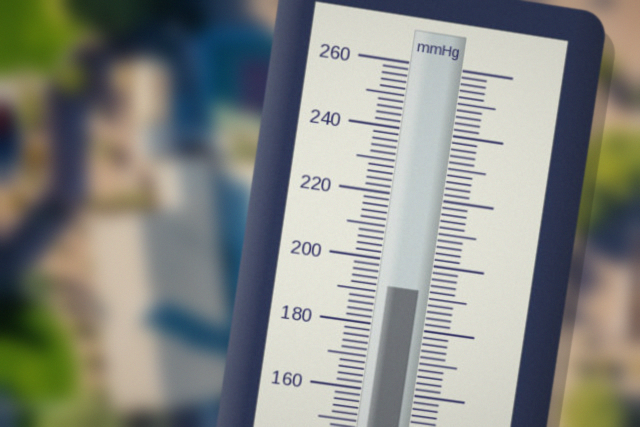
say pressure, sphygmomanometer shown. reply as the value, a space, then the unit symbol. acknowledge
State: 192 mmHg
